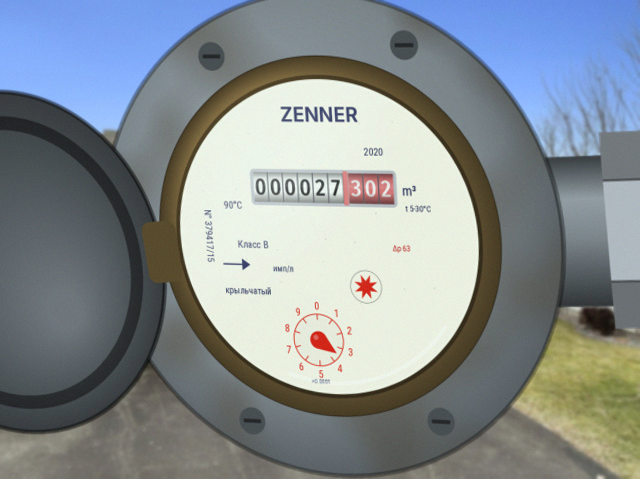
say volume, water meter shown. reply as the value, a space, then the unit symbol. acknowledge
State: 27.3023 m³
